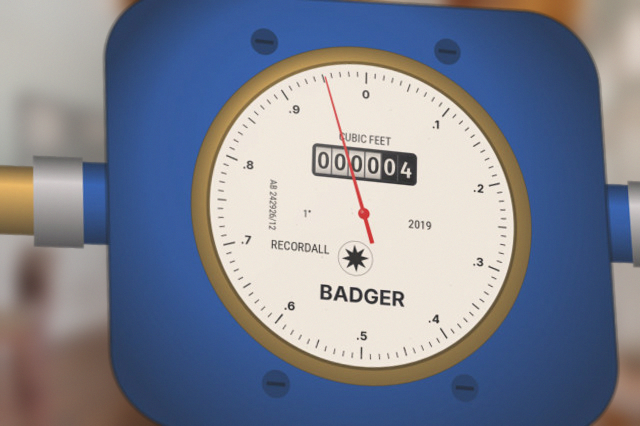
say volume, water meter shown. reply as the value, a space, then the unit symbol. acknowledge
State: 3.95 ft³
